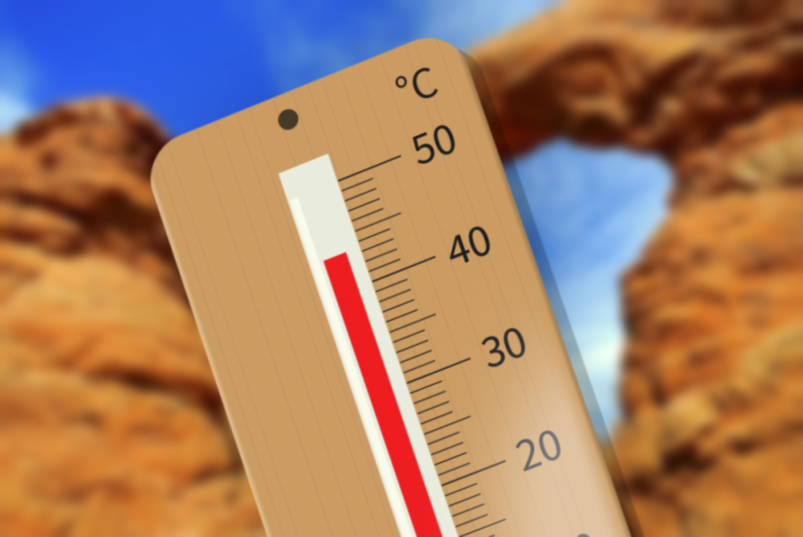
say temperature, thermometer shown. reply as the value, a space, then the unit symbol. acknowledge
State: 43.5 °C
